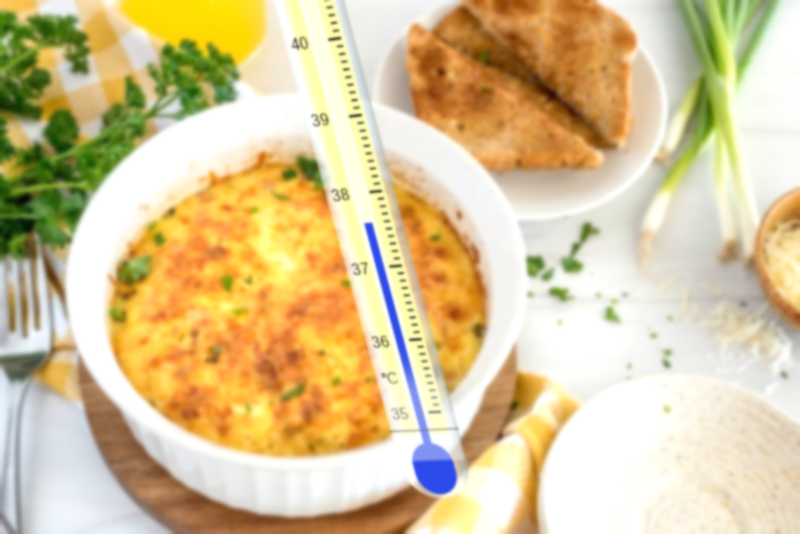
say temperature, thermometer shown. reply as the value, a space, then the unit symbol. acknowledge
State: 37.6 °C
